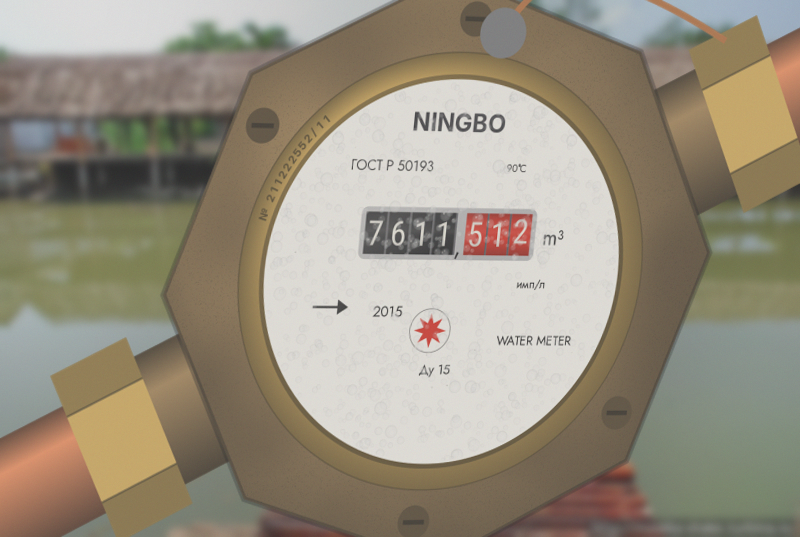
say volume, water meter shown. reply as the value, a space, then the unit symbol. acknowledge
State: 7611.512 m³
